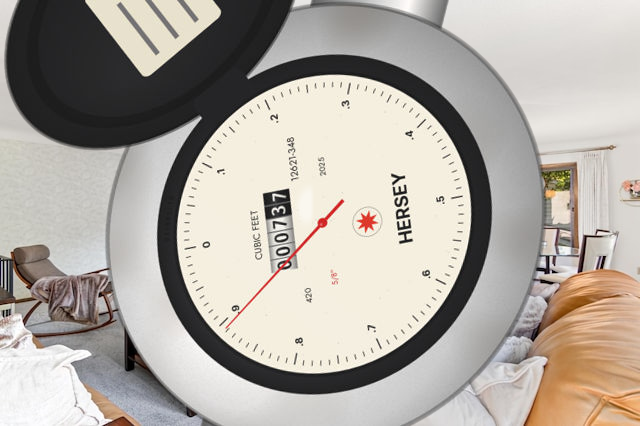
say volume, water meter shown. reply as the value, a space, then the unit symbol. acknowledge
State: 736.89 ft³
